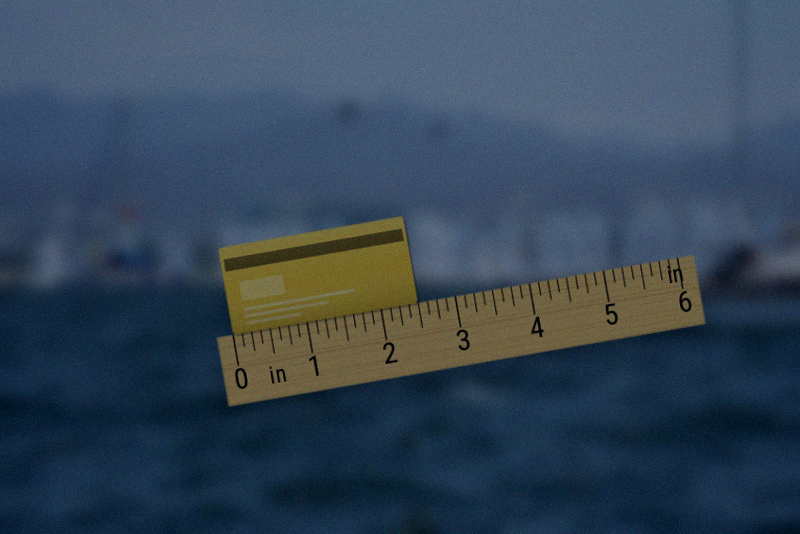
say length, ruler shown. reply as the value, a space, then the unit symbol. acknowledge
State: 2.5 in
